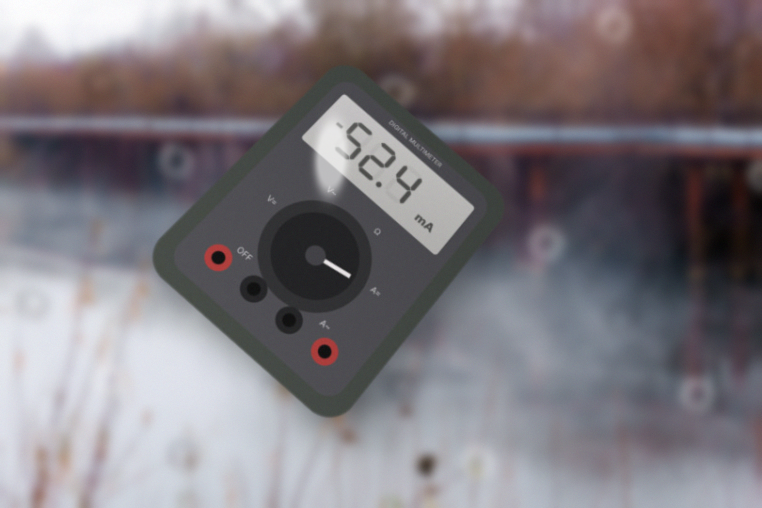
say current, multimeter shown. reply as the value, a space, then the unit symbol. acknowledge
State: -52.4 mA
